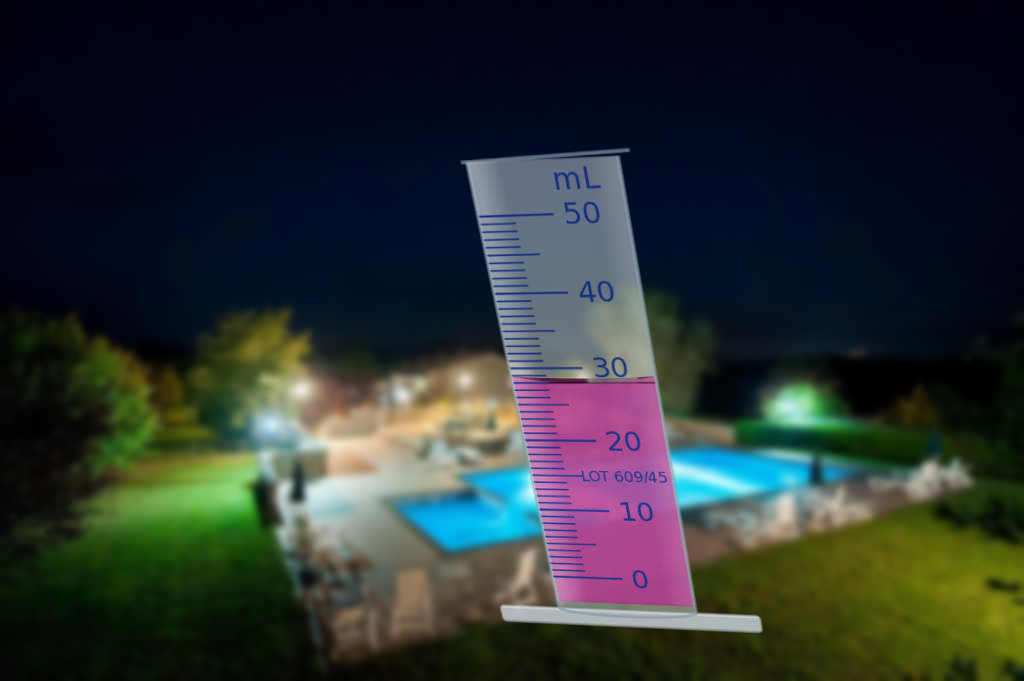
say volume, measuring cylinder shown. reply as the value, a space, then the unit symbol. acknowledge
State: 28 mL
